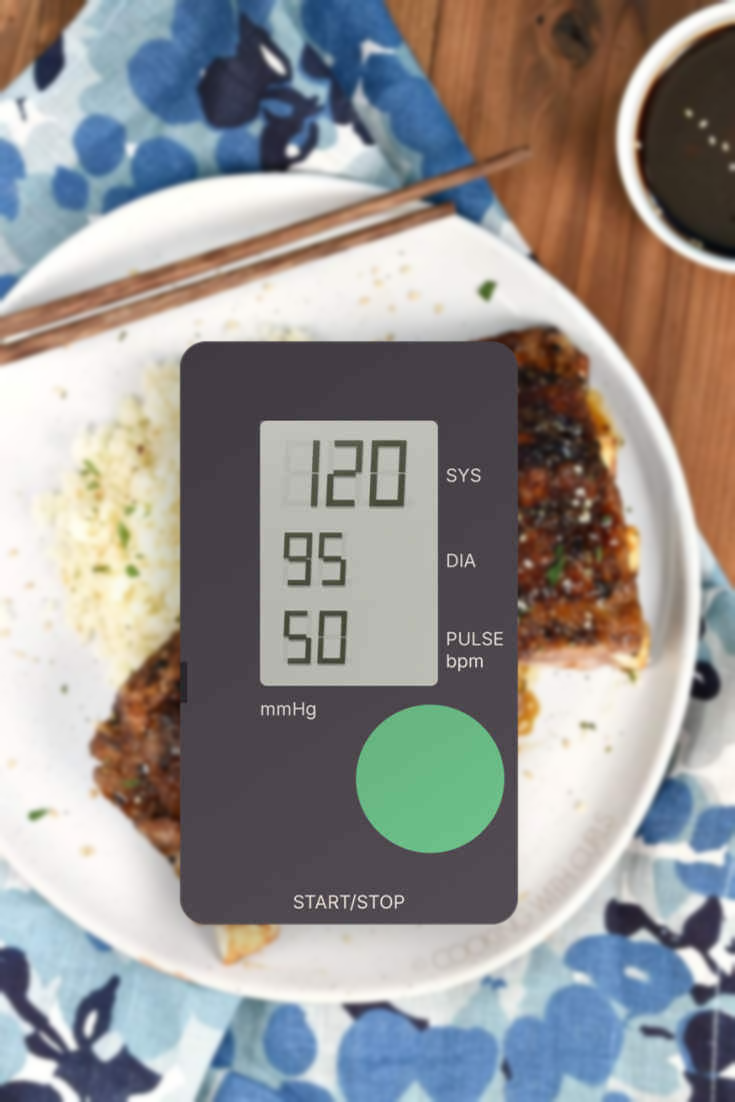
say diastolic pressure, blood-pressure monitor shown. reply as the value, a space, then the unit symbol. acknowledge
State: 95 mmHg
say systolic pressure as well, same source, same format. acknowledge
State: 120 mmHg
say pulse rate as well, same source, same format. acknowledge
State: 50 bpm
